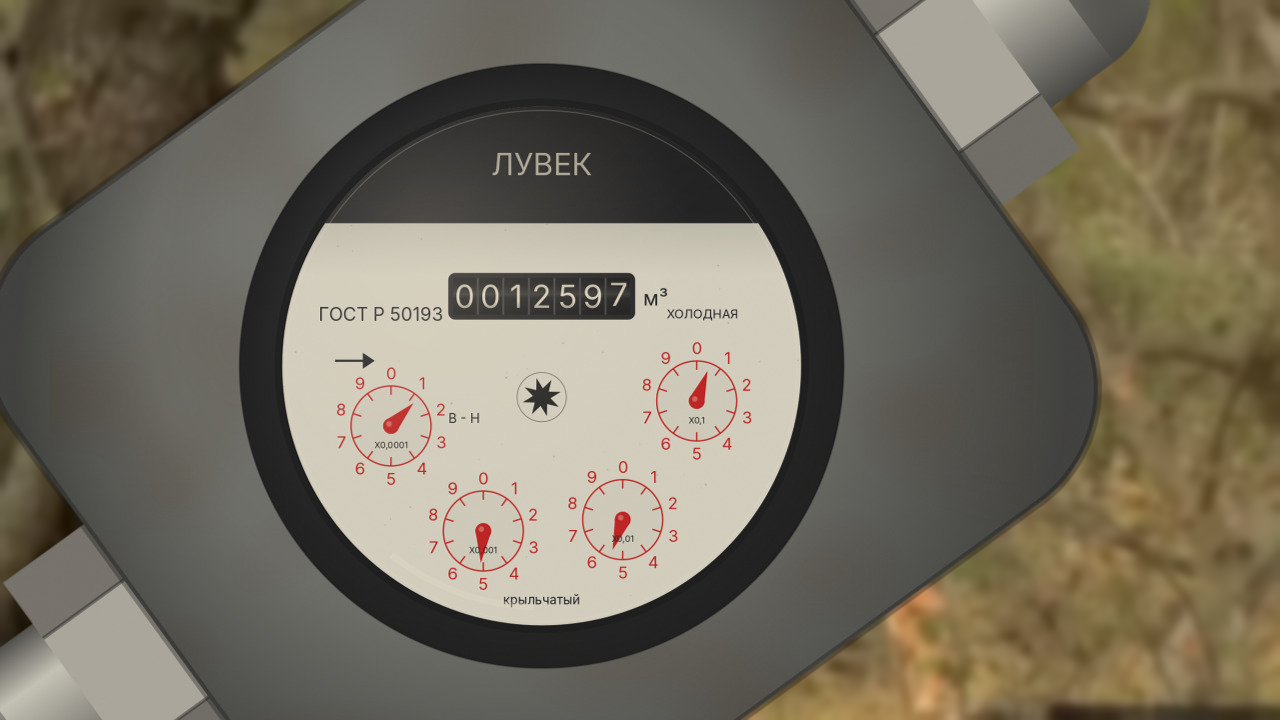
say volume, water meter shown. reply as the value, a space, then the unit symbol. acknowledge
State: 12597.0551 m³
